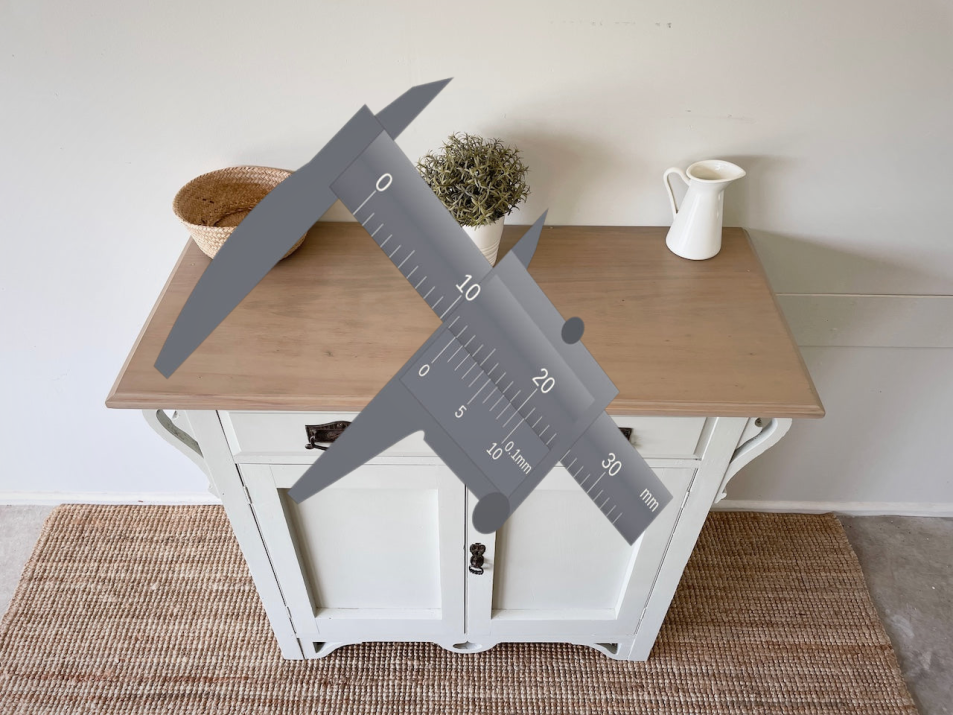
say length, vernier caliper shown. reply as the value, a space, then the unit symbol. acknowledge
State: 11.9 mm
